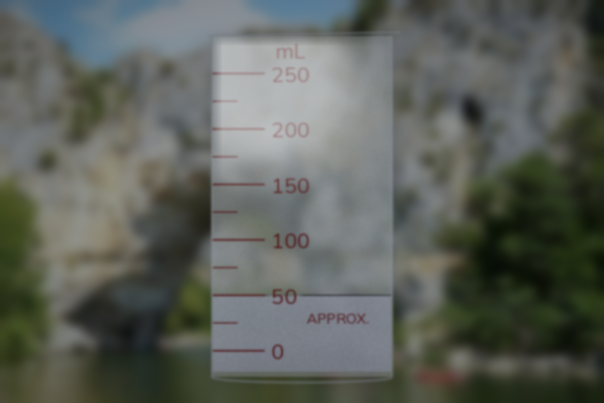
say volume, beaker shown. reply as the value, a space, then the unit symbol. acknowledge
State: 50 mL
